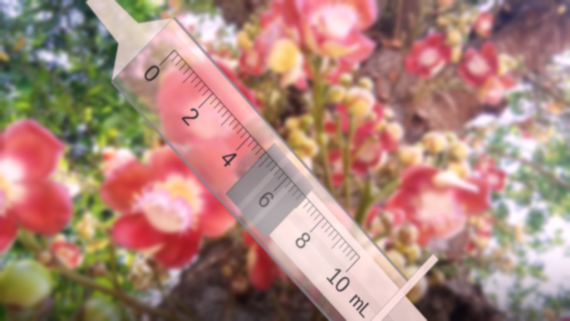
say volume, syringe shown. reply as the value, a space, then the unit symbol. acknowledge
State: 4.8 mL
